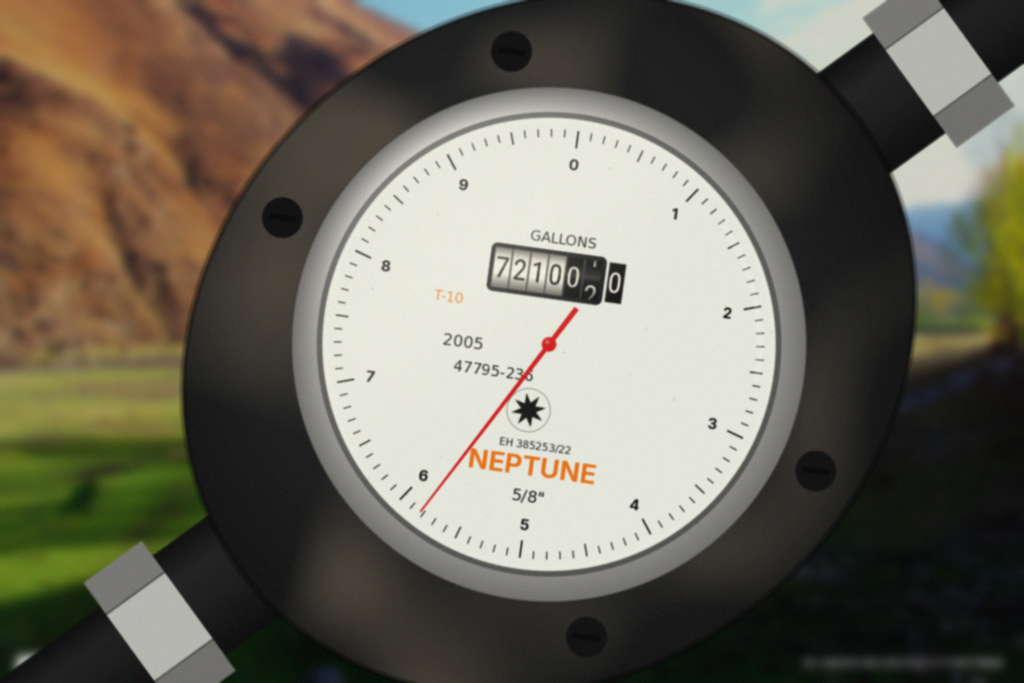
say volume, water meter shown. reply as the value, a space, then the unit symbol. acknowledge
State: 7210015.8 gal
